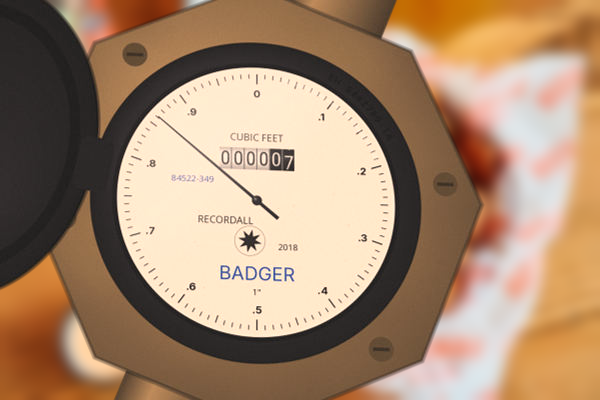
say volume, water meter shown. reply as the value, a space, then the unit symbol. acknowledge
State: 6.86 ft³
